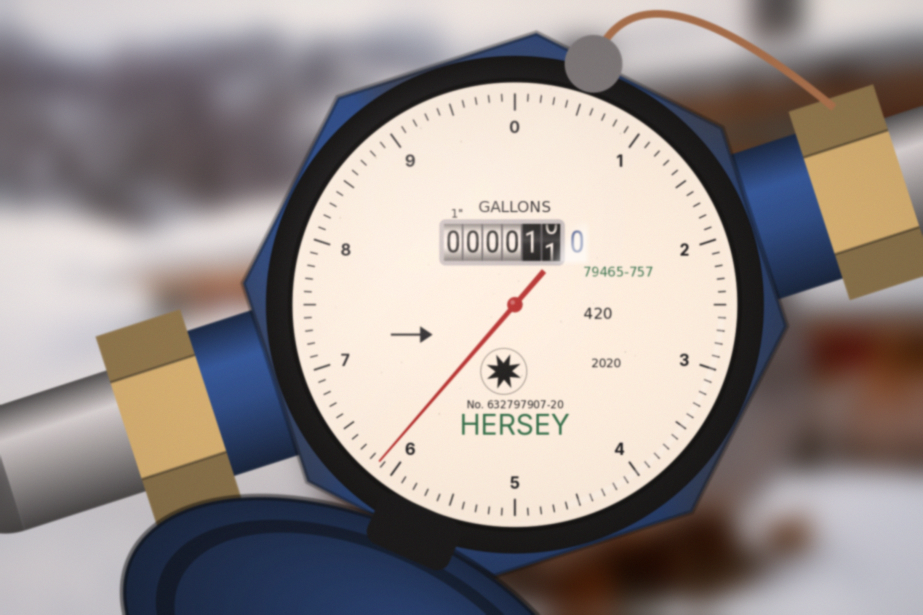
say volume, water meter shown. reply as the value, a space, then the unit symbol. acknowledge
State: 106.1 gal
